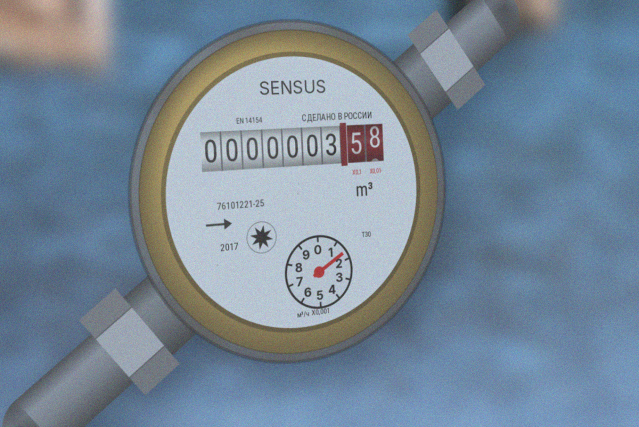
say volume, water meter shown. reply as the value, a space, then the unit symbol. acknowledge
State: 3.581 m³
